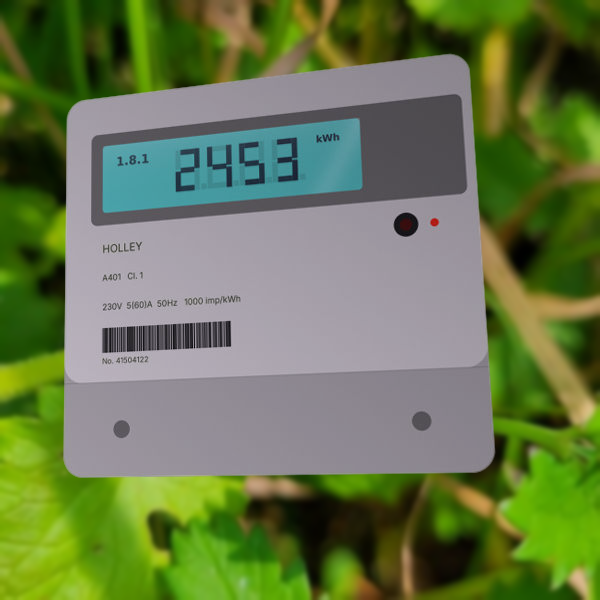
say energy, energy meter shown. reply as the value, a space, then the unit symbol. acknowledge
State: 2453 kWh
